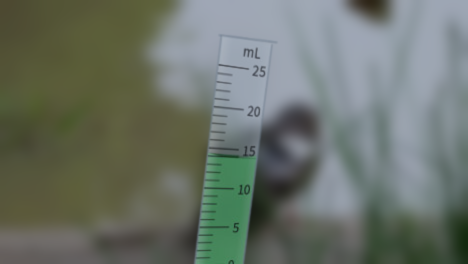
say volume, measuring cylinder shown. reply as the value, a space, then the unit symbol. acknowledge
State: 14 mL
